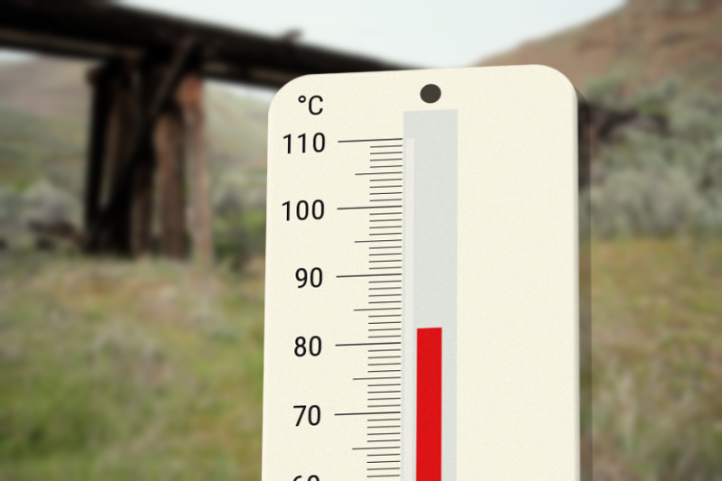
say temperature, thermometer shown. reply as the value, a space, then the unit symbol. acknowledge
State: 82 °C
